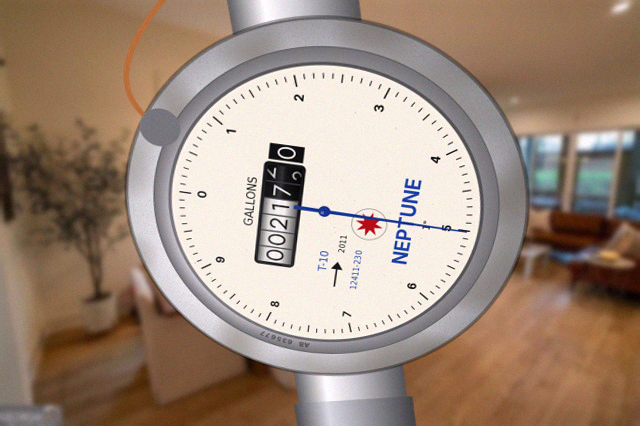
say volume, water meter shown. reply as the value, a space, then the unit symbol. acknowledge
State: 21725.0 gal
